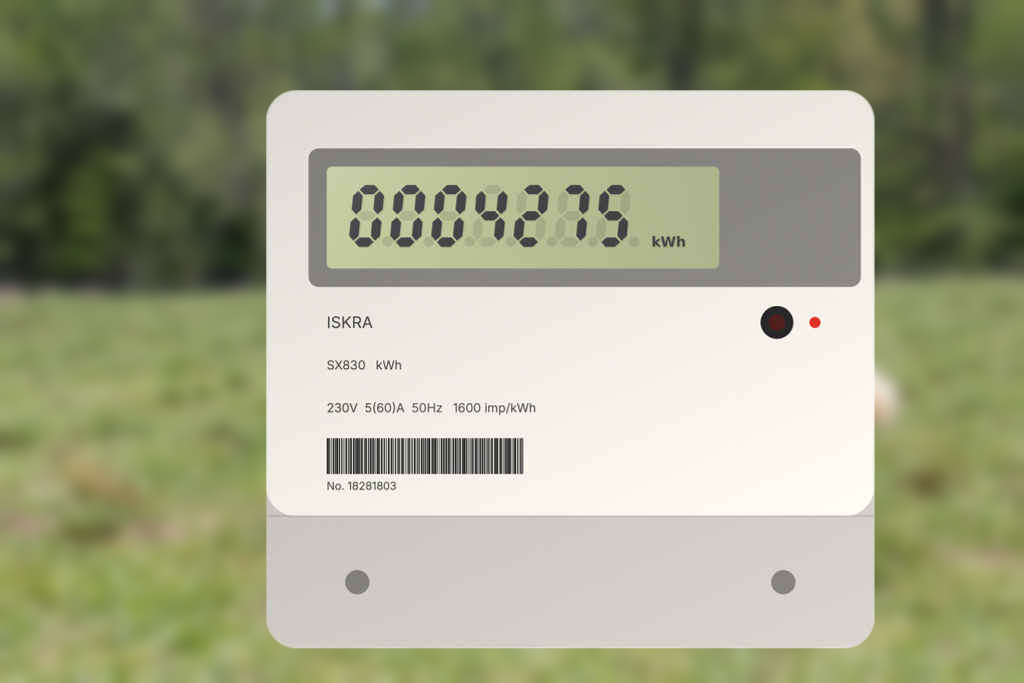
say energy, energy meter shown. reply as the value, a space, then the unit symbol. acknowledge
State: 4275 kWh
